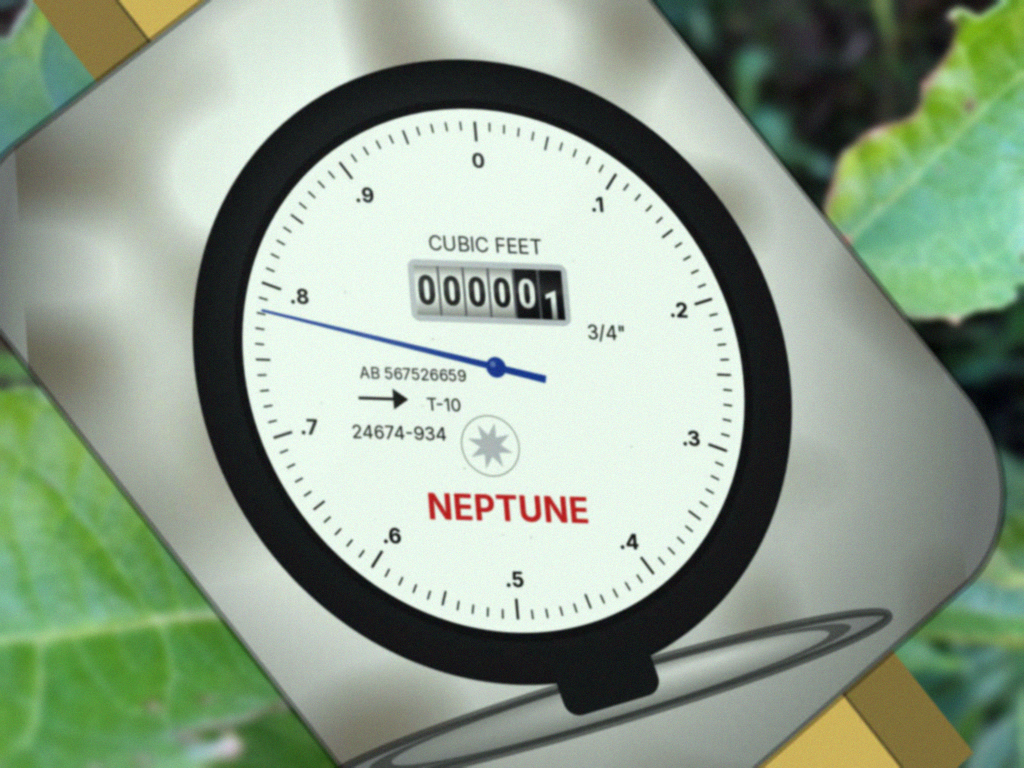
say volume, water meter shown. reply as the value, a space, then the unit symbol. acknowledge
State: 0.78 ft³
